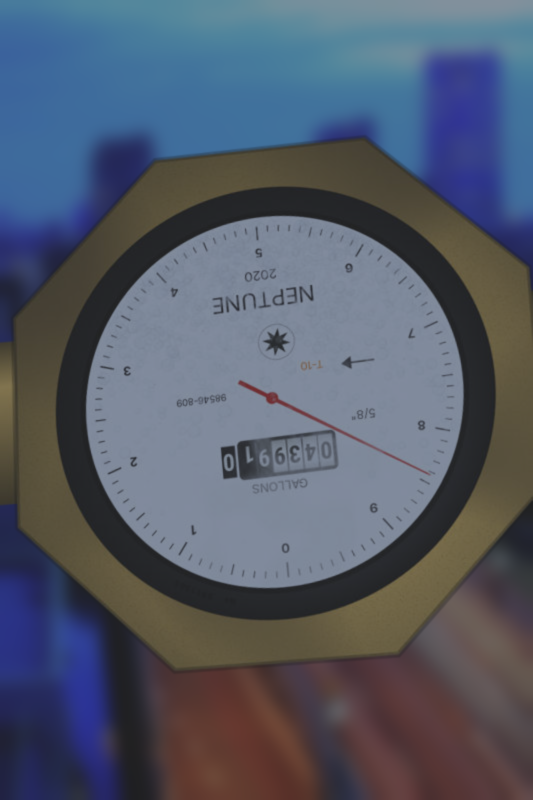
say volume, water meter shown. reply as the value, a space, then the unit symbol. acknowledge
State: 439908.4 gal
